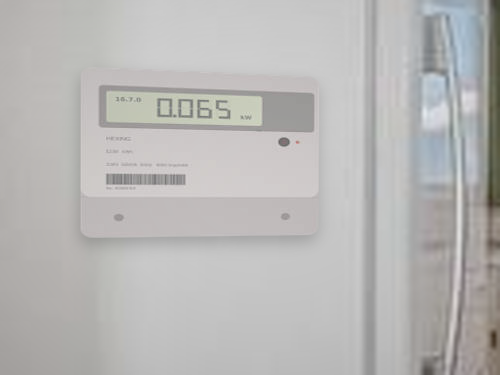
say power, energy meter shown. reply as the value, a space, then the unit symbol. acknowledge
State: 0.065 kW
